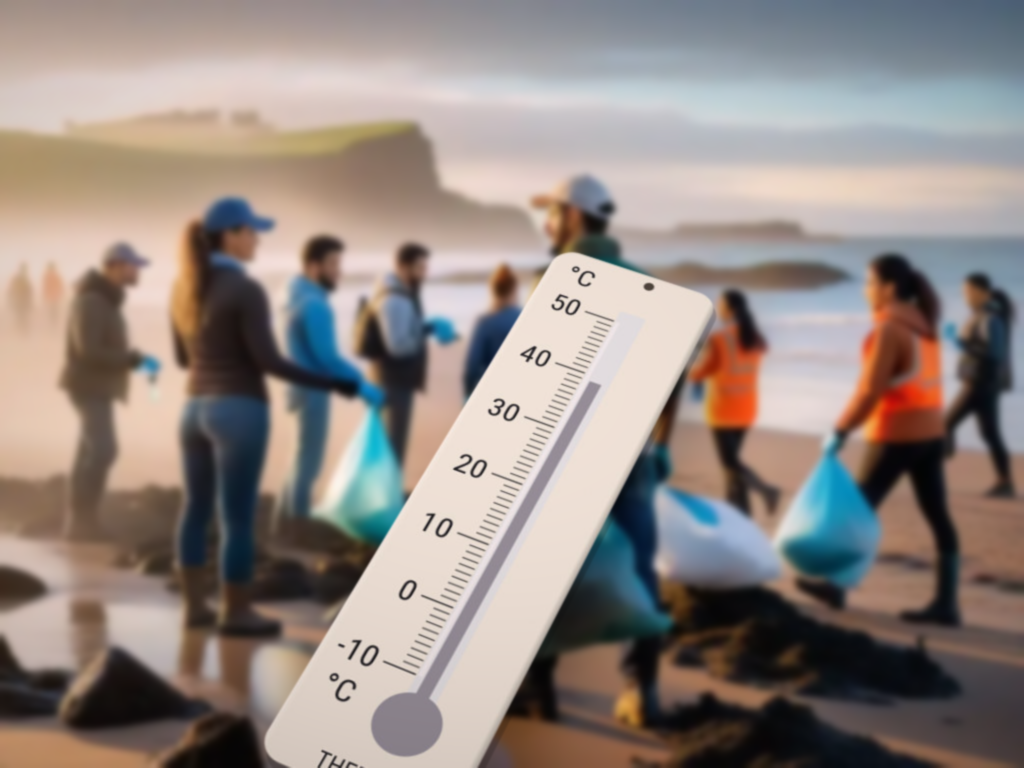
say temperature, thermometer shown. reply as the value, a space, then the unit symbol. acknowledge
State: 39 °C
